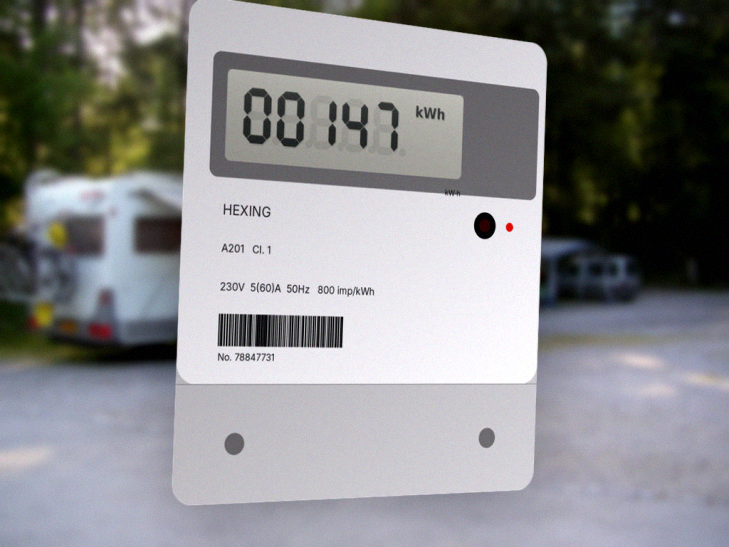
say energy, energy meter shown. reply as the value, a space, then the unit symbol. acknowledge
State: 147 kWh
